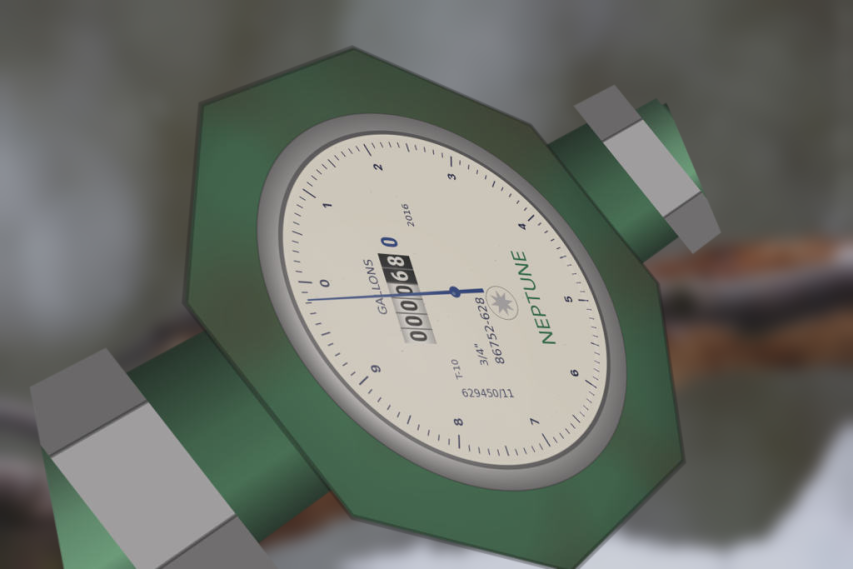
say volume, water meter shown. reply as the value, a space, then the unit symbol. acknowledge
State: 679.8 gal
